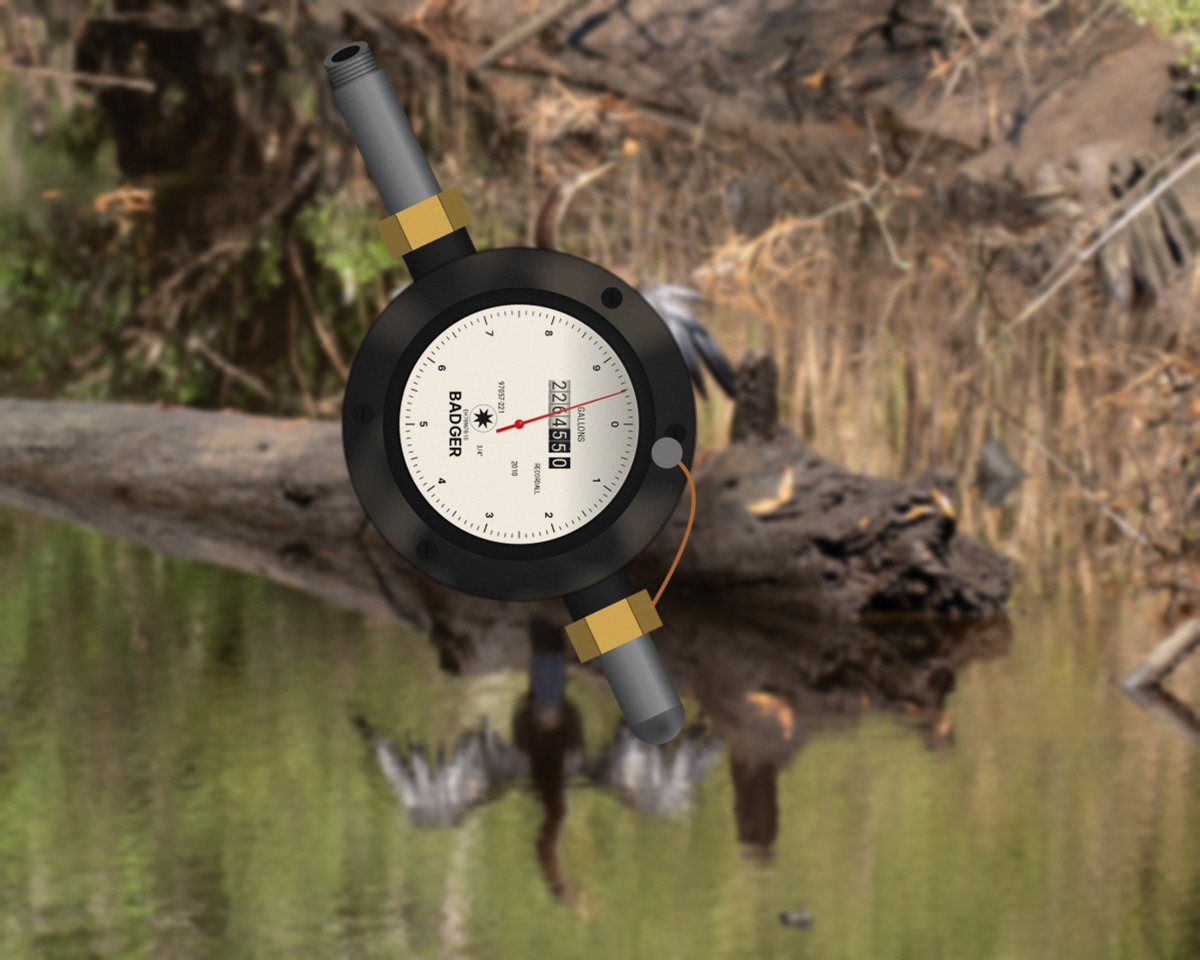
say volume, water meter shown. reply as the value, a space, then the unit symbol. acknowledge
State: 2264549.5 gal
